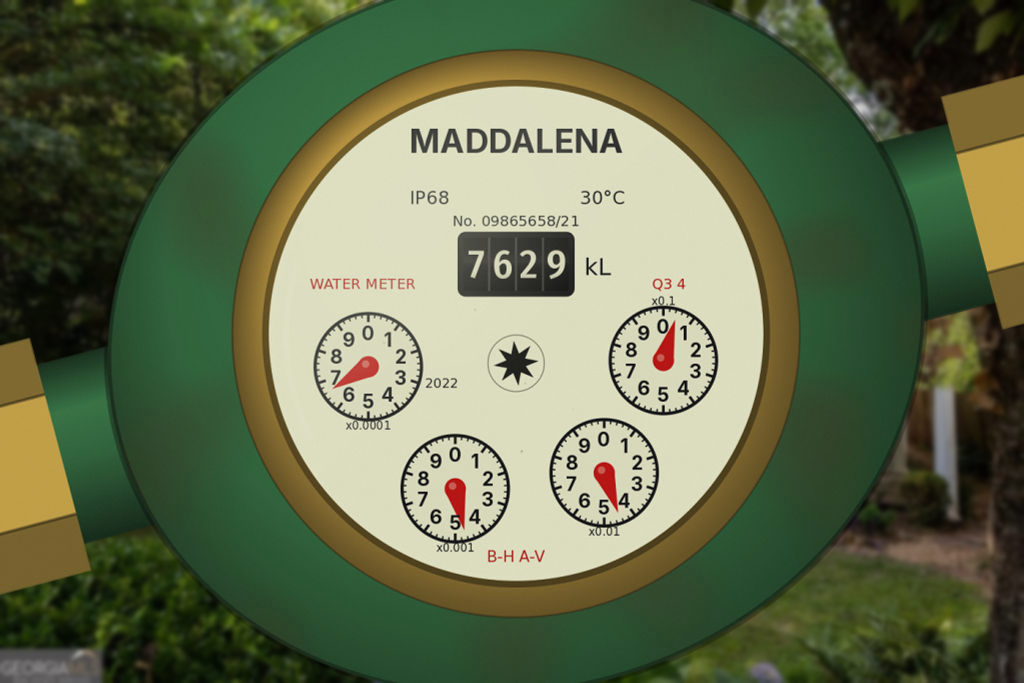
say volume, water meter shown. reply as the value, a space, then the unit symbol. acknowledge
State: 7629.0446 kL
